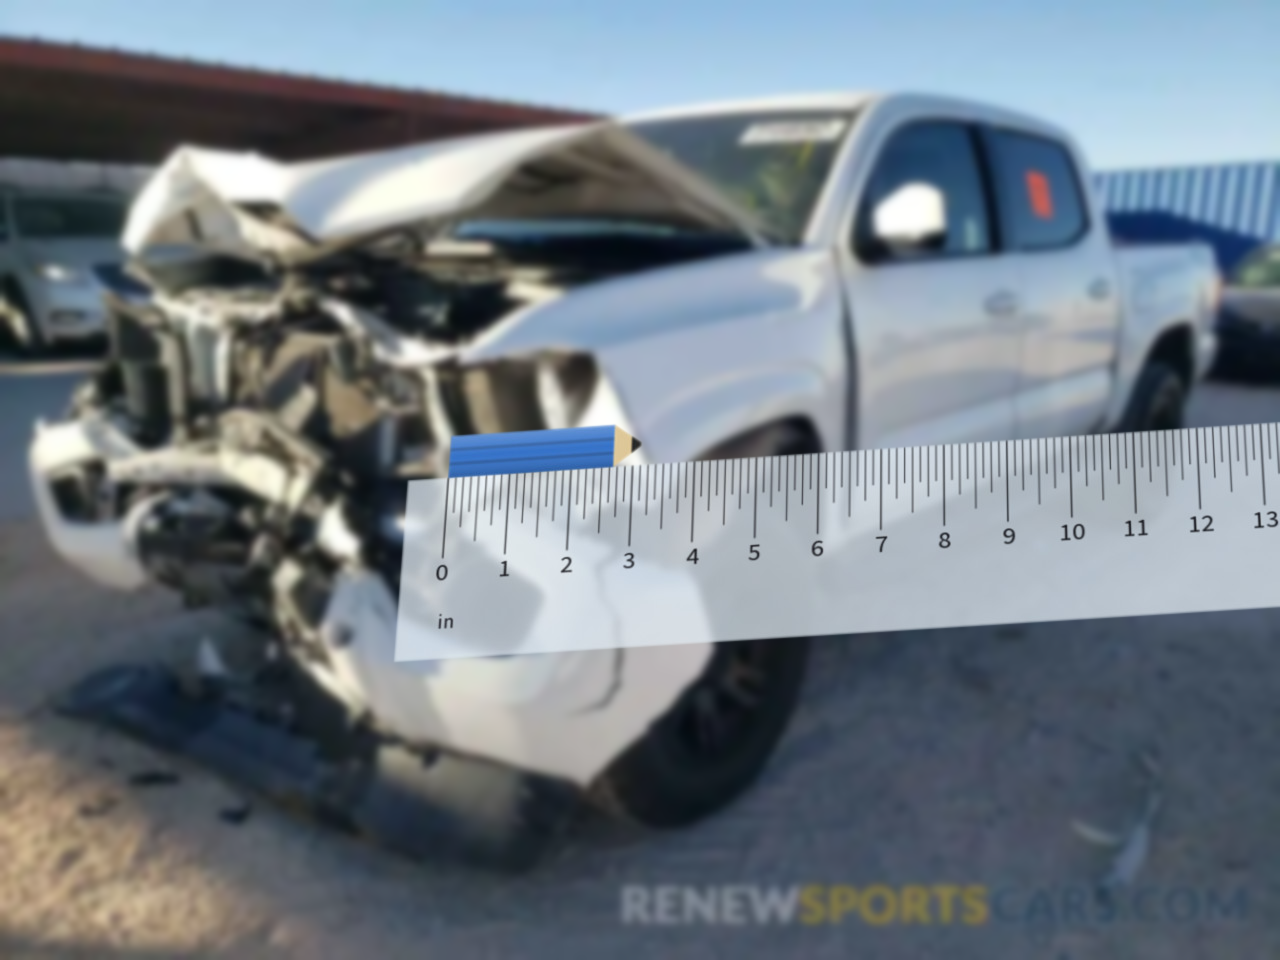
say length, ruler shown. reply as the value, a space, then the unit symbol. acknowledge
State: 3.125 in
